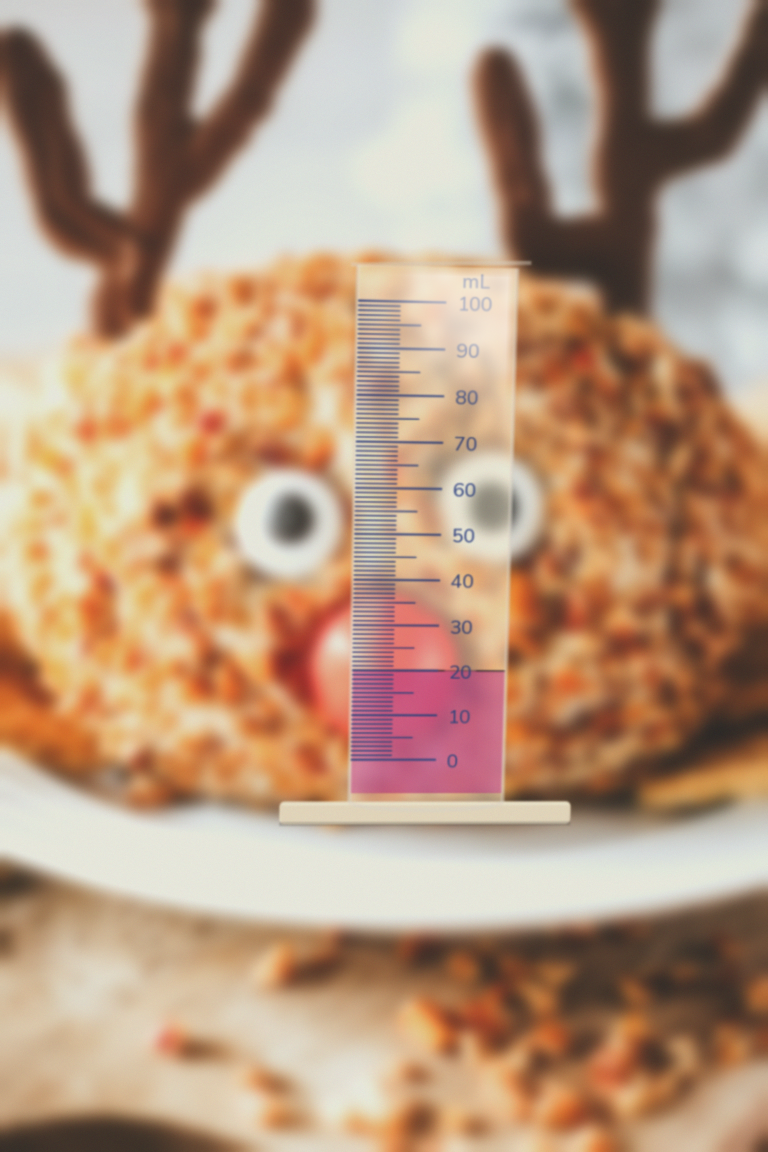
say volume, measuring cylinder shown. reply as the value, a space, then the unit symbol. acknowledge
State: 20 mL
